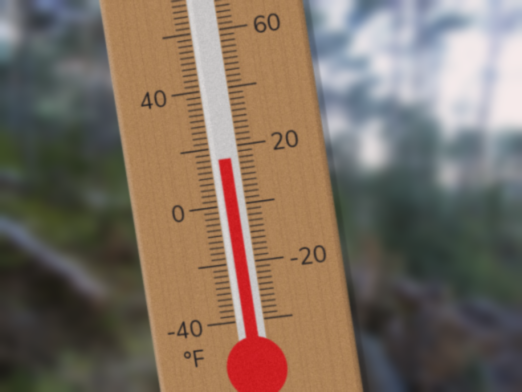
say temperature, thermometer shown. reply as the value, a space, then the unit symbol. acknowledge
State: 16 °F
